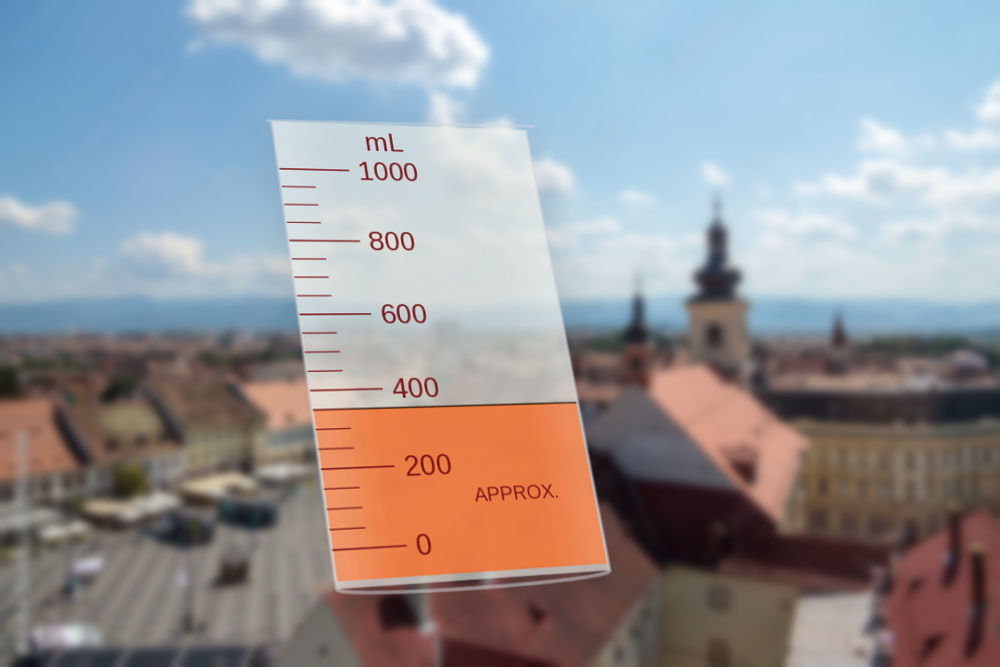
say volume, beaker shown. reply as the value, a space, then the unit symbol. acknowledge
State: 350 mL
